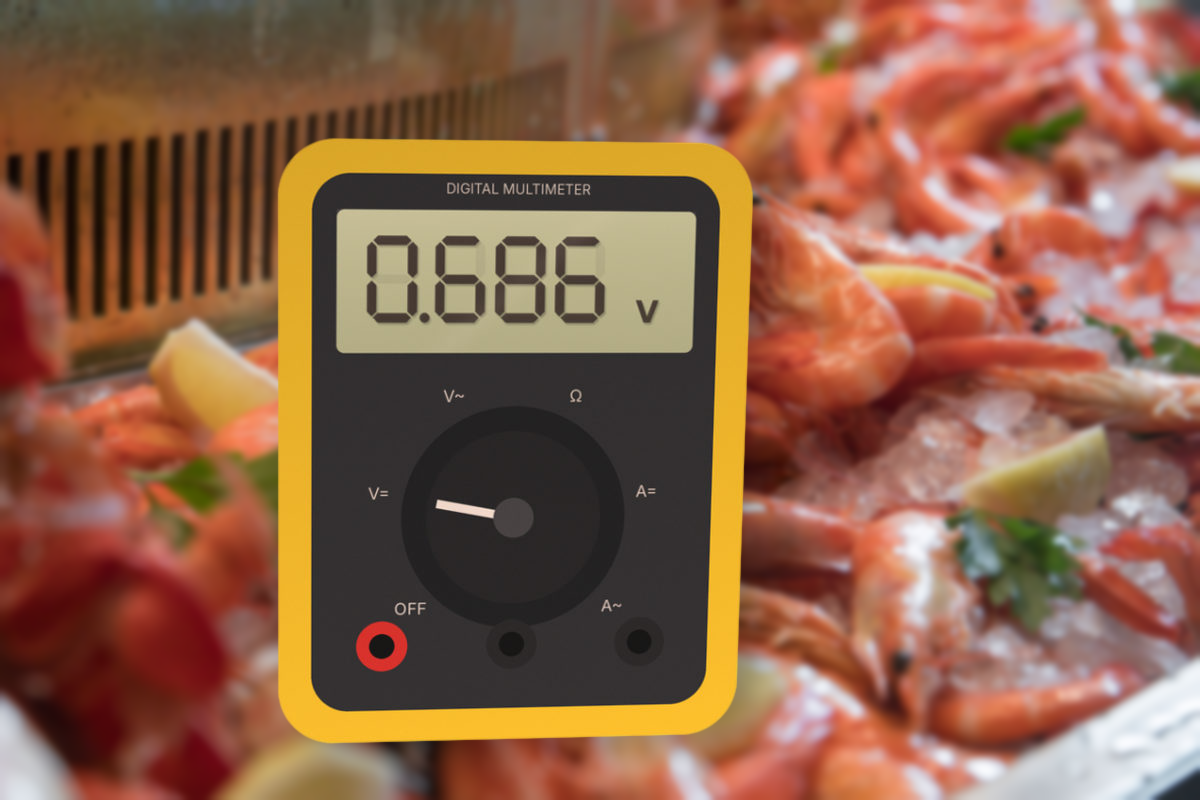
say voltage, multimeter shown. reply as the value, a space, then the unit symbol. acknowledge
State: 0.686 V
